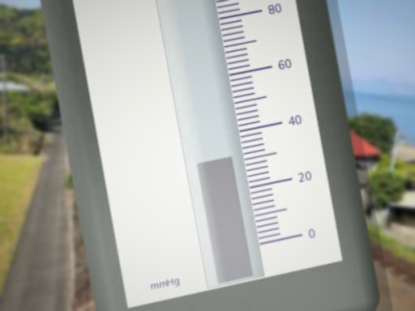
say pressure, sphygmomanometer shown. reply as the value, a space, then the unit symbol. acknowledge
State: 32 mmHg
